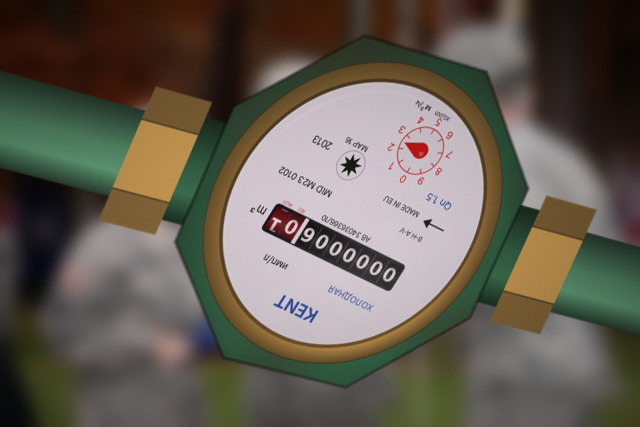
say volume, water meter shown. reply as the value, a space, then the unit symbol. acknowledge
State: 6.012 m³
